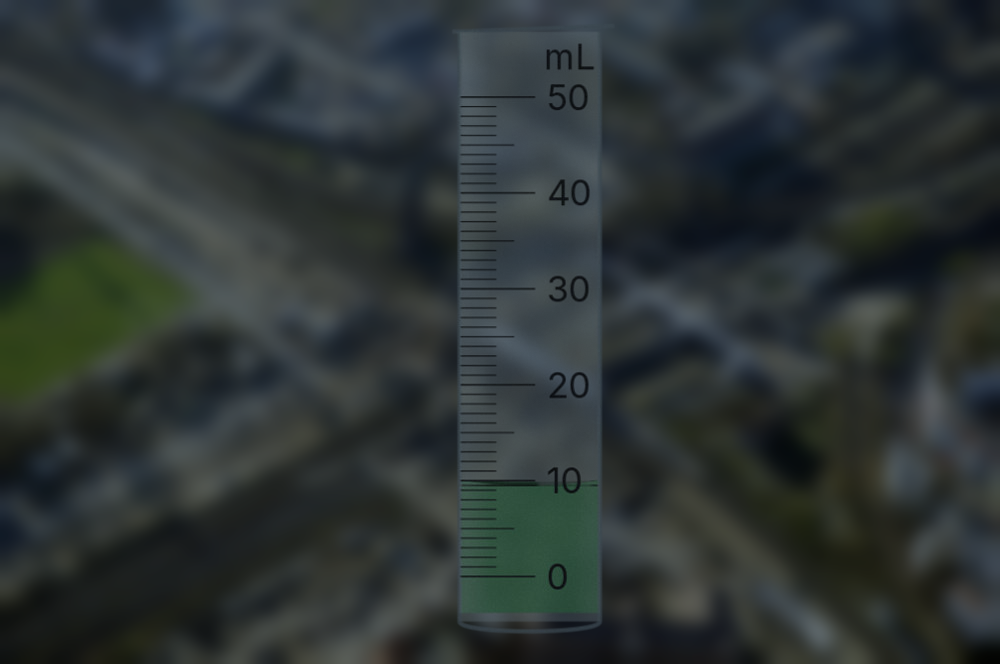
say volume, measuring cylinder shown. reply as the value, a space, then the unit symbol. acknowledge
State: 9.5 mL
